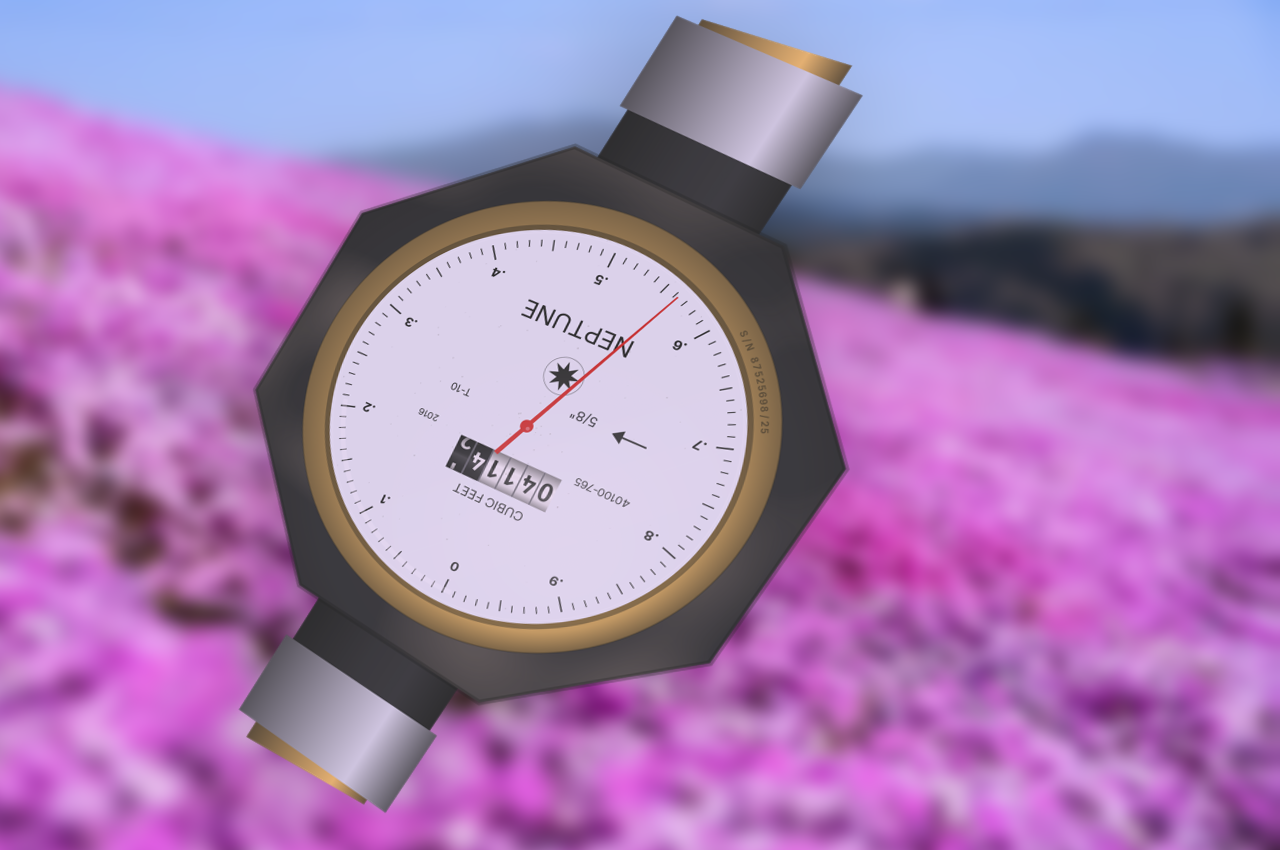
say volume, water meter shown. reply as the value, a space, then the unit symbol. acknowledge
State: 41141.56 ft³
